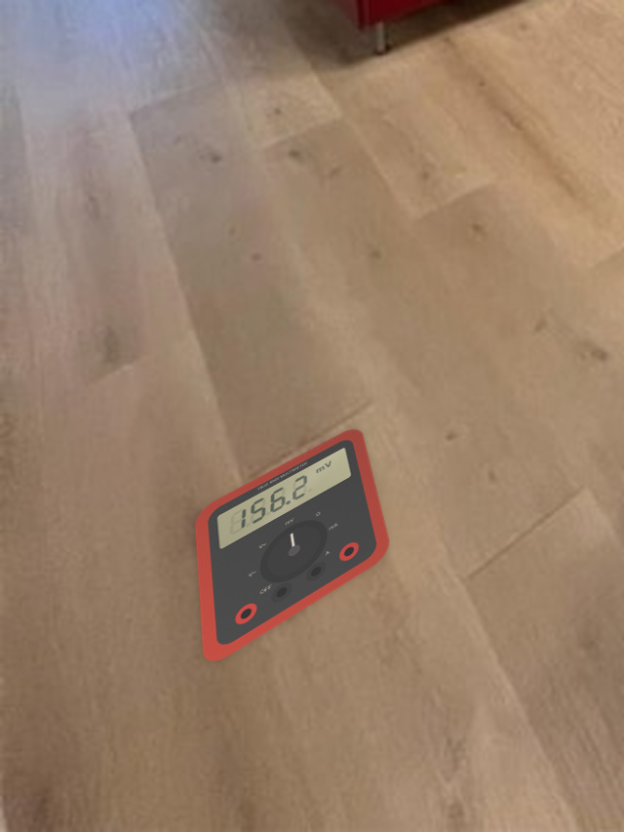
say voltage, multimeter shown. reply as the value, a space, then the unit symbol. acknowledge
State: 156.2 mV
